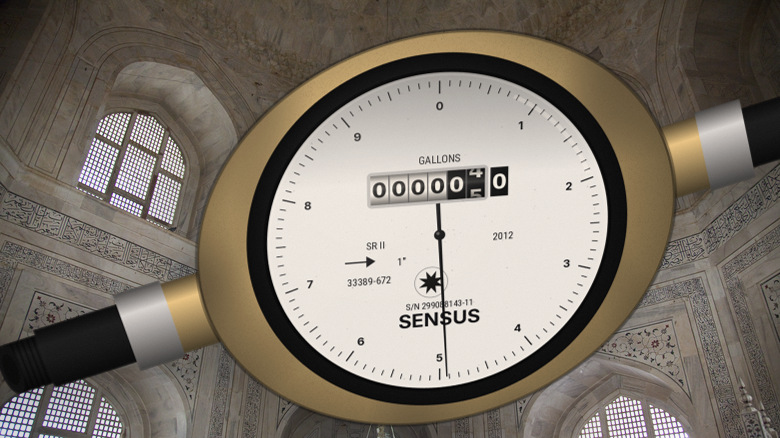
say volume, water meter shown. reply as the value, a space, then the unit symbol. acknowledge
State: 44.9 gal
